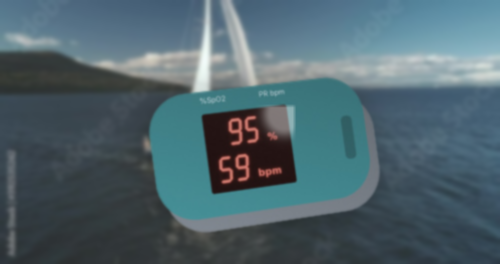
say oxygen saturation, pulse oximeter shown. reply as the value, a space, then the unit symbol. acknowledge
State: 95 %
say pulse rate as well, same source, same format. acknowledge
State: 59 bpm
